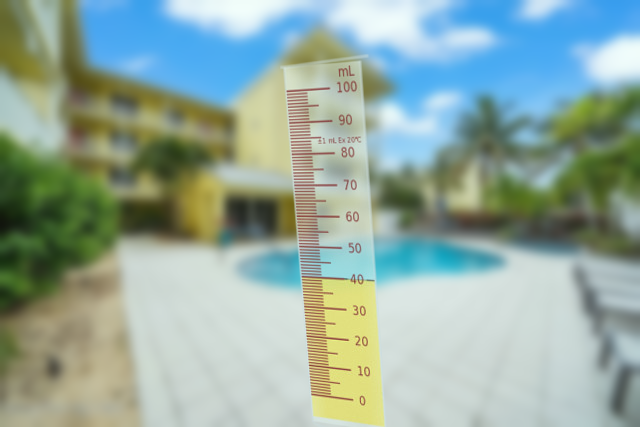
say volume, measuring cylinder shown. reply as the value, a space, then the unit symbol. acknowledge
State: 40 mL
